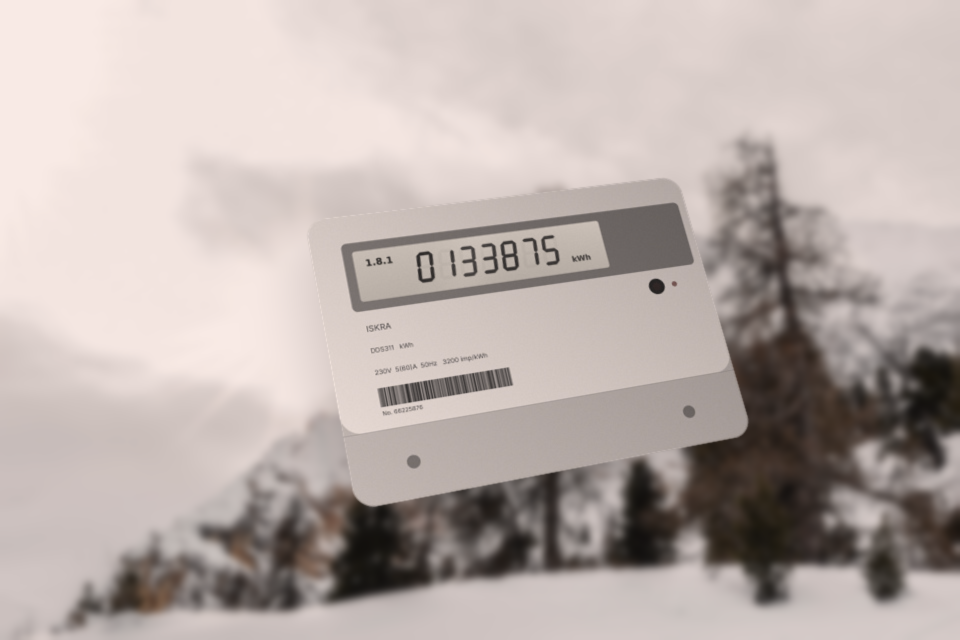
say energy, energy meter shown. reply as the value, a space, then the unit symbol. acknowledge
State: 133875 kWh
